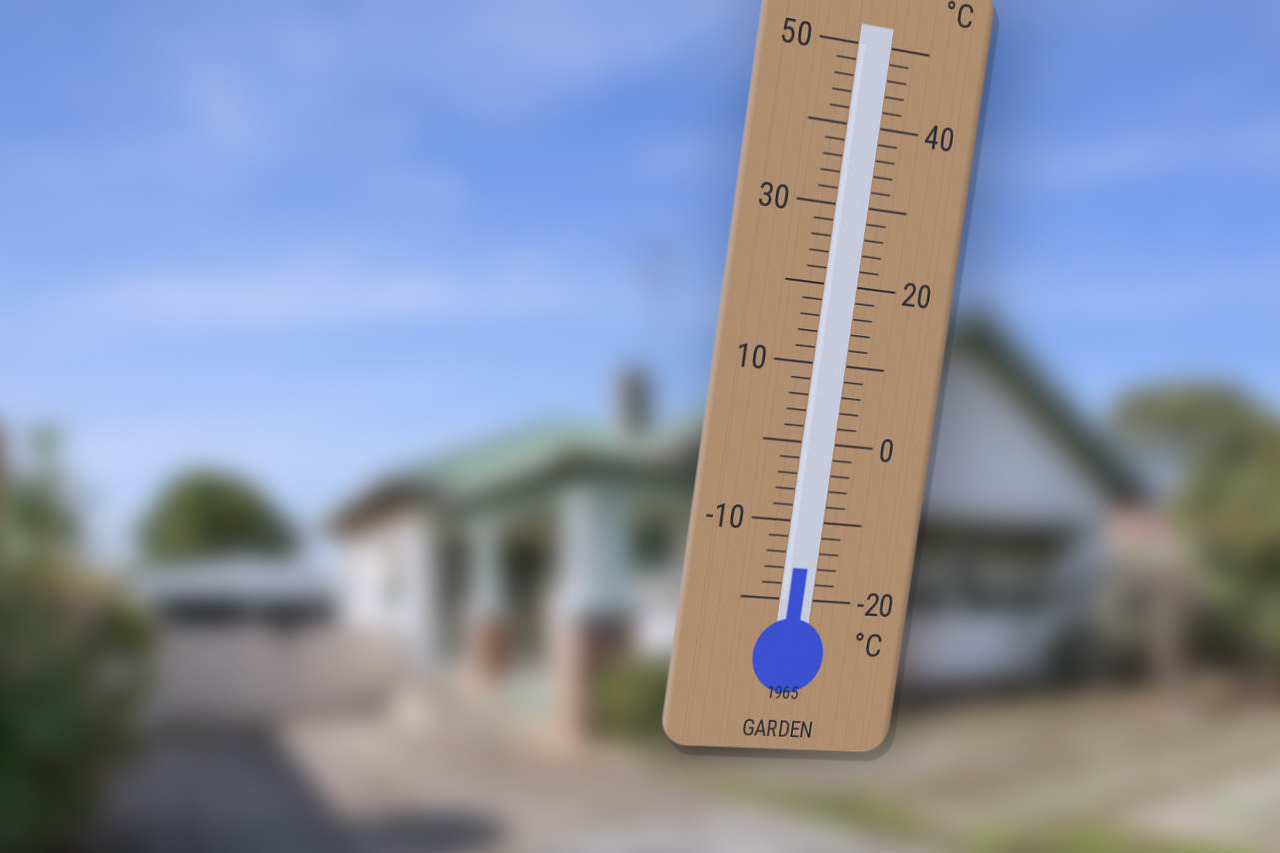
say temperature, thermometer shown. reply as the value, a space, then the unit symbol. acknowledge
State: -16 °C
